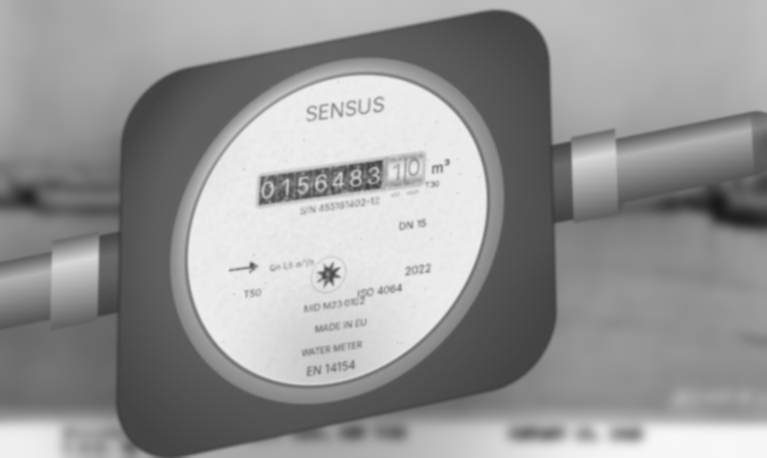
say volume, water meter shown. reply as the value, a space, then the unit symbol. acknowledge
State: 156483.10 m³
